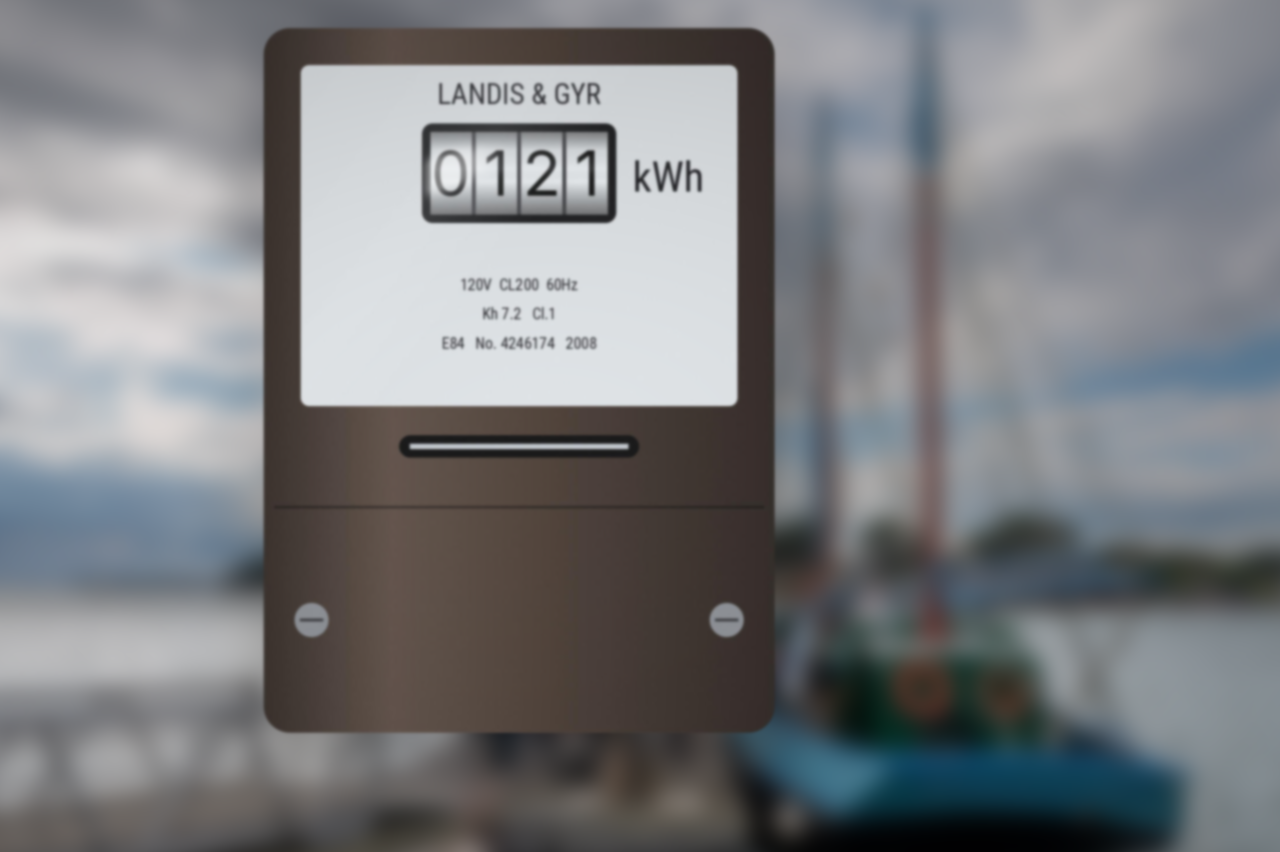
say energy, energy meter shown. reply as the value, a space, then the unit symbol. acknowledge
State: 121 kWh
